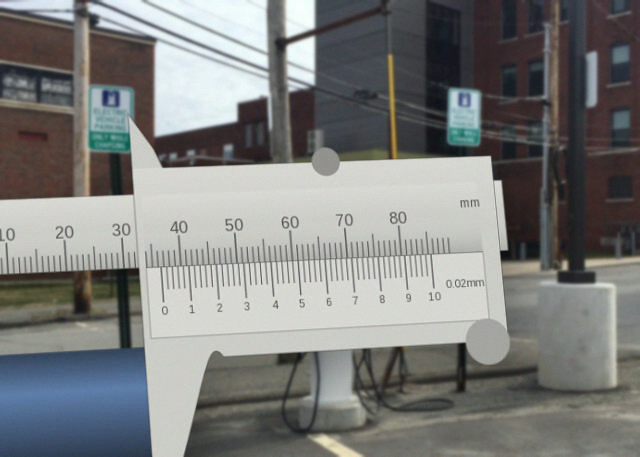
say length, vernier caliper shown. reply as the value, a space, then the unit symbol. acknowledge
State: 36.5 mm
